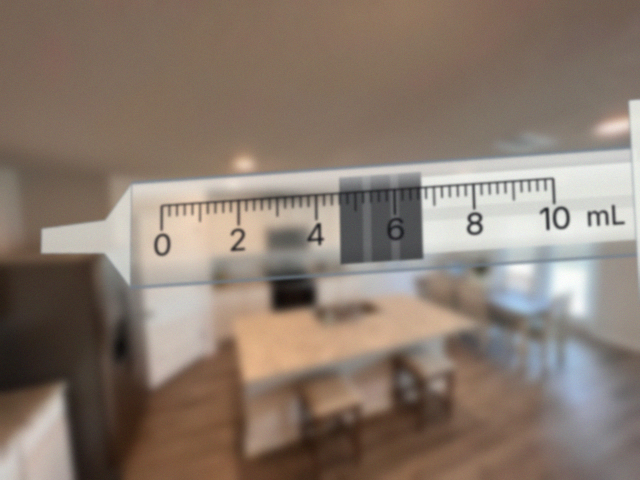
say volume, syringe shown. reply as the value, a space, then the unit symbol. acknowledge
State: 4.6 mL
